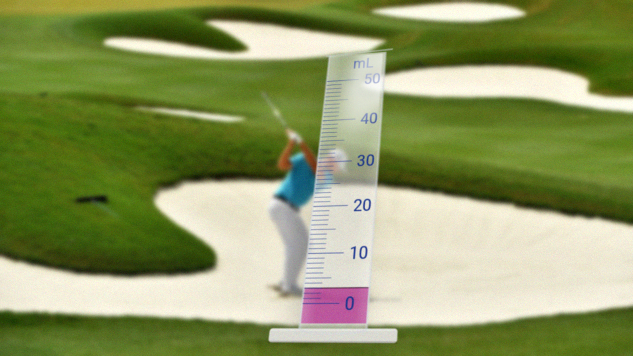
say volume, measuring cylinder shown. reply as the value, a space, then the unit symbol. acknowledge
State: 3 mL
